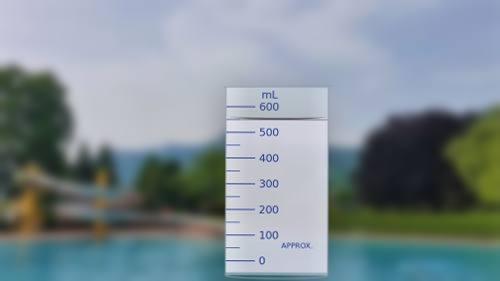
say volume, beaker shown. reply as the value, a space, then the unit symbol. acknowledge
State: 550 mL
